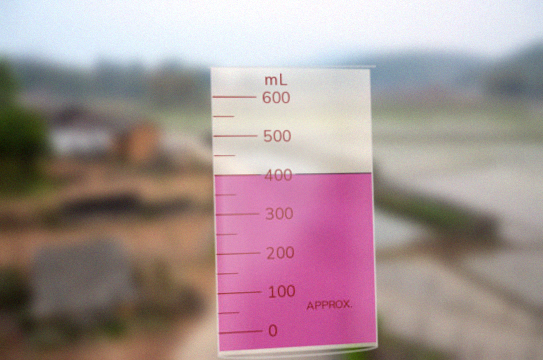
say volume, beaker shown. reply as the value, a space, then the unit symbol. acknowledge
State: 400 mL
